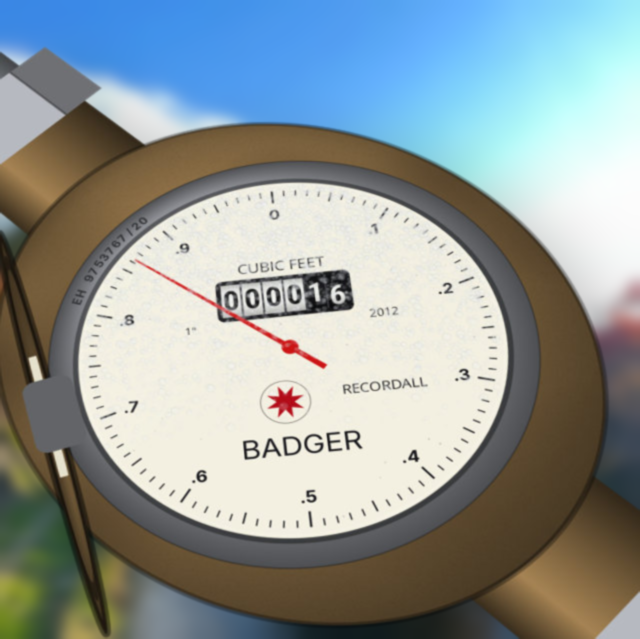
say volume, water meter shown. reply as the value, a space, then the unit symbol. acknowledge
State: 15.86 ft³
